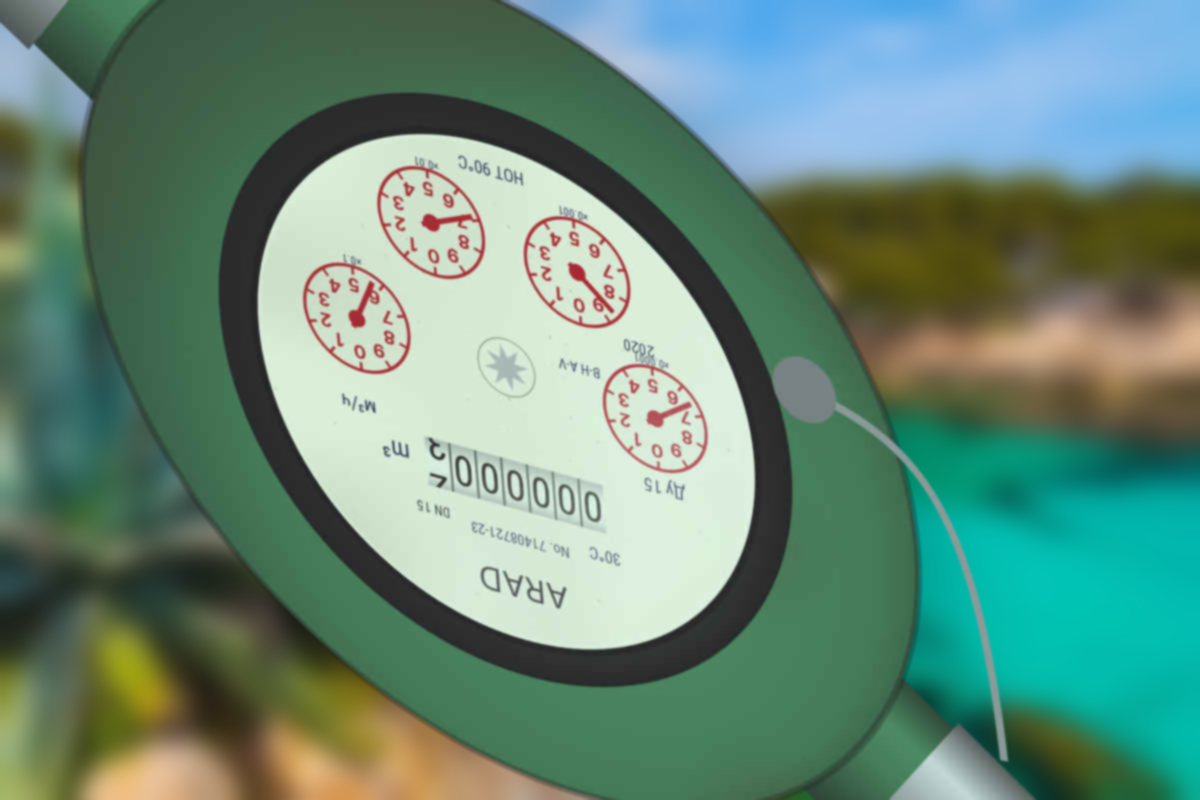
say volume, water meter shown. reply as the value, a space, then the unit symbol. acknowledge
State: 2.5686 m³
